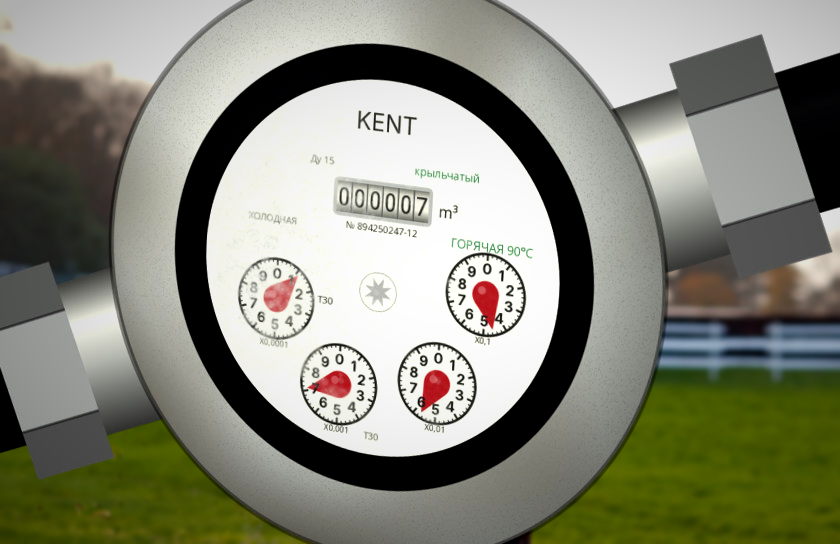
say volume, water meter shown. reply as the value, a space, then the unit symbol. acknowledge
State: 7.4571 m³
